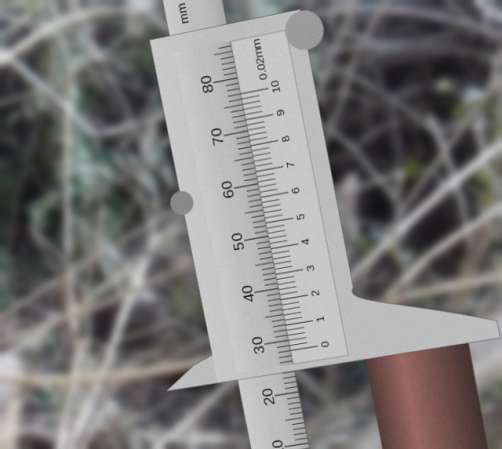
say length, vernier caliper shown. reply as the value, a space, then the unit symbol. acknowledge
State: 28.0 mm
